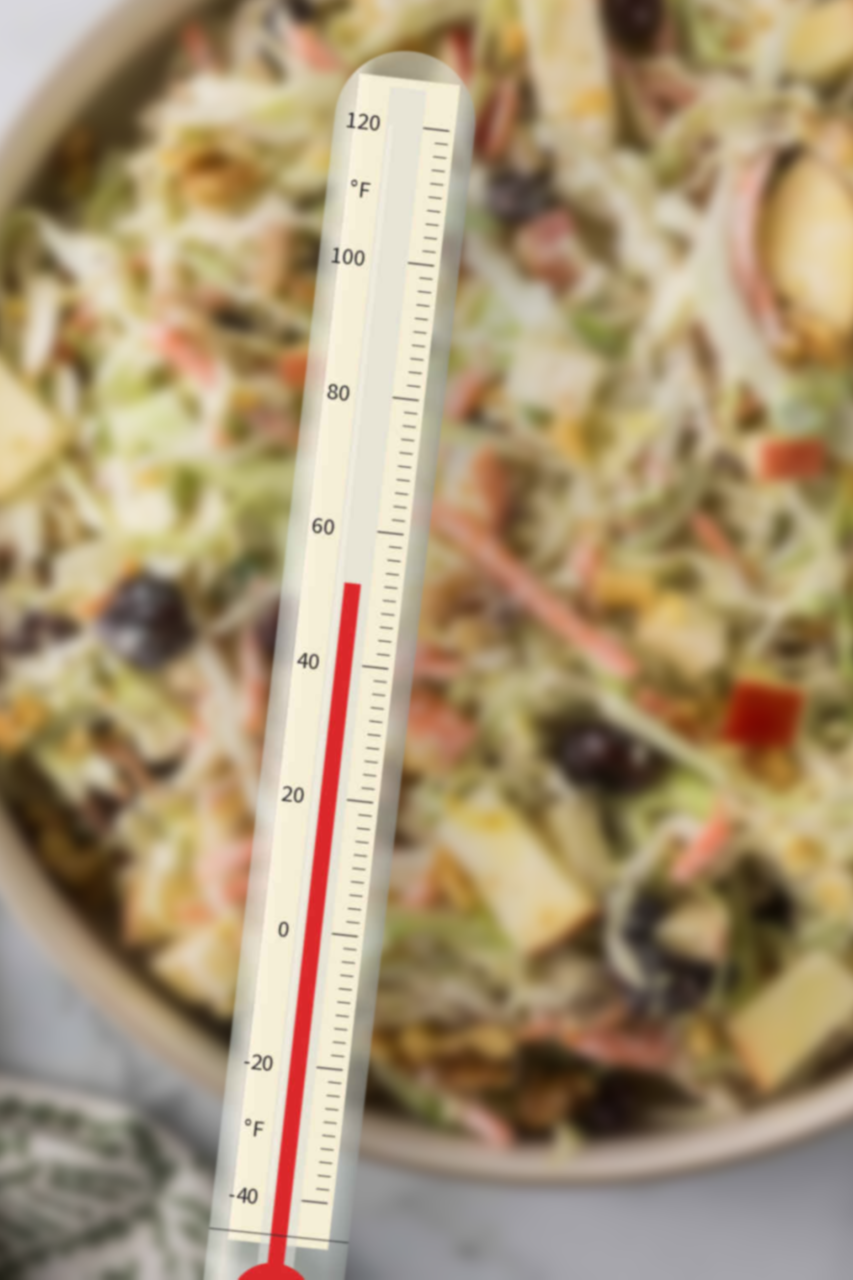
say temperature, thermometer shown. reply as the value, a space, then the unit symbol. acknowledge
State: 52 °F
